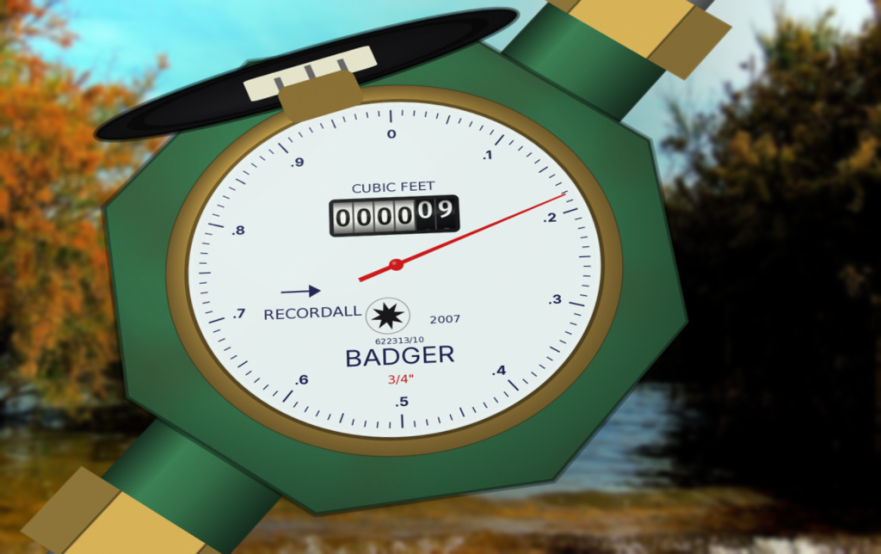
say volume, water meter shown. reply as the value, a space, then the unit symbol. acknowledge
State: 9.18 ft³
